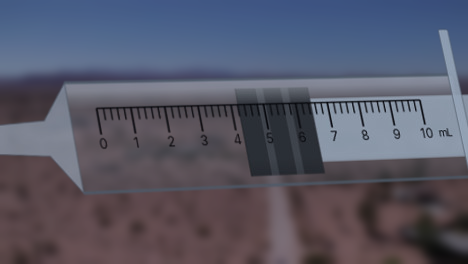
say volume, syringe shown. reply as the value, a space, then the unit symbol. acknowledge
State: 4.2 mL
